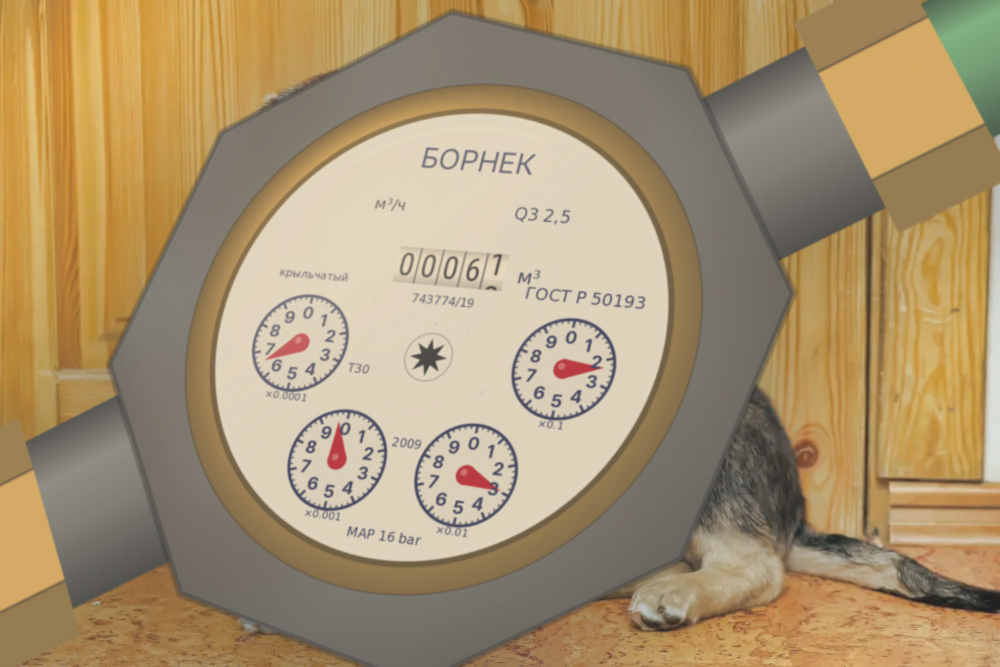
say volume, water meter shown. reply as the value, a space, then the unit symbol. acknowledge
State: 61.2296 m³
